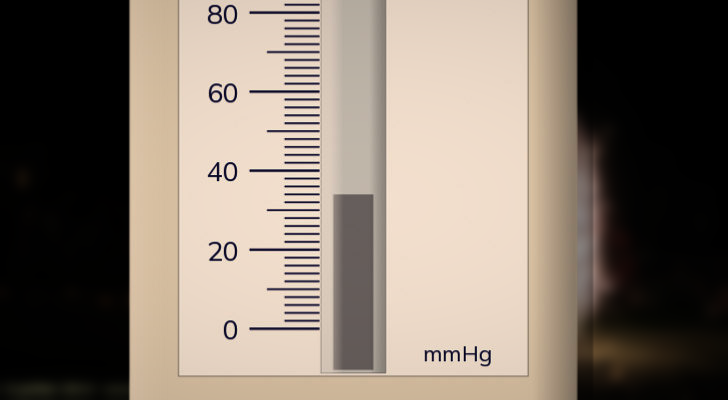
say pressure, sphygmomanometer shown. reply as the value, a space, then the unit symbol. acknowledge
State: 34 mmHg
